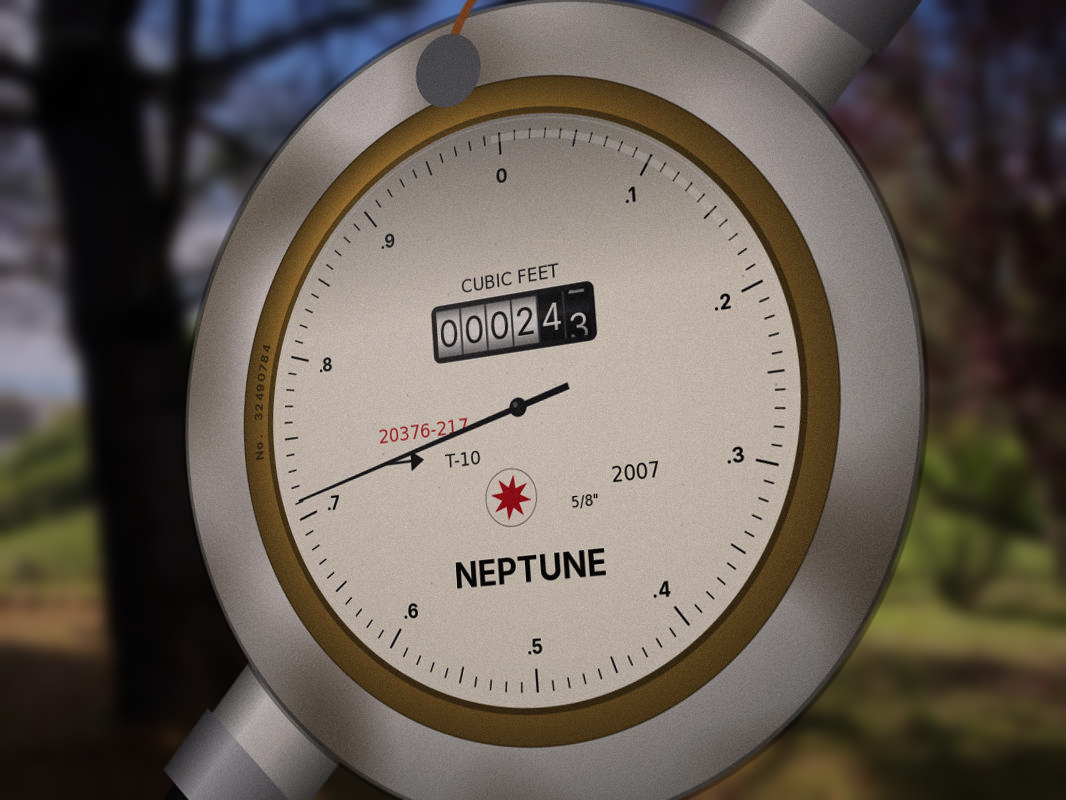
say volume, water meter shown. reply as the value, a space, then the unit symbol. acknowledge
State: 242.71 ft³
